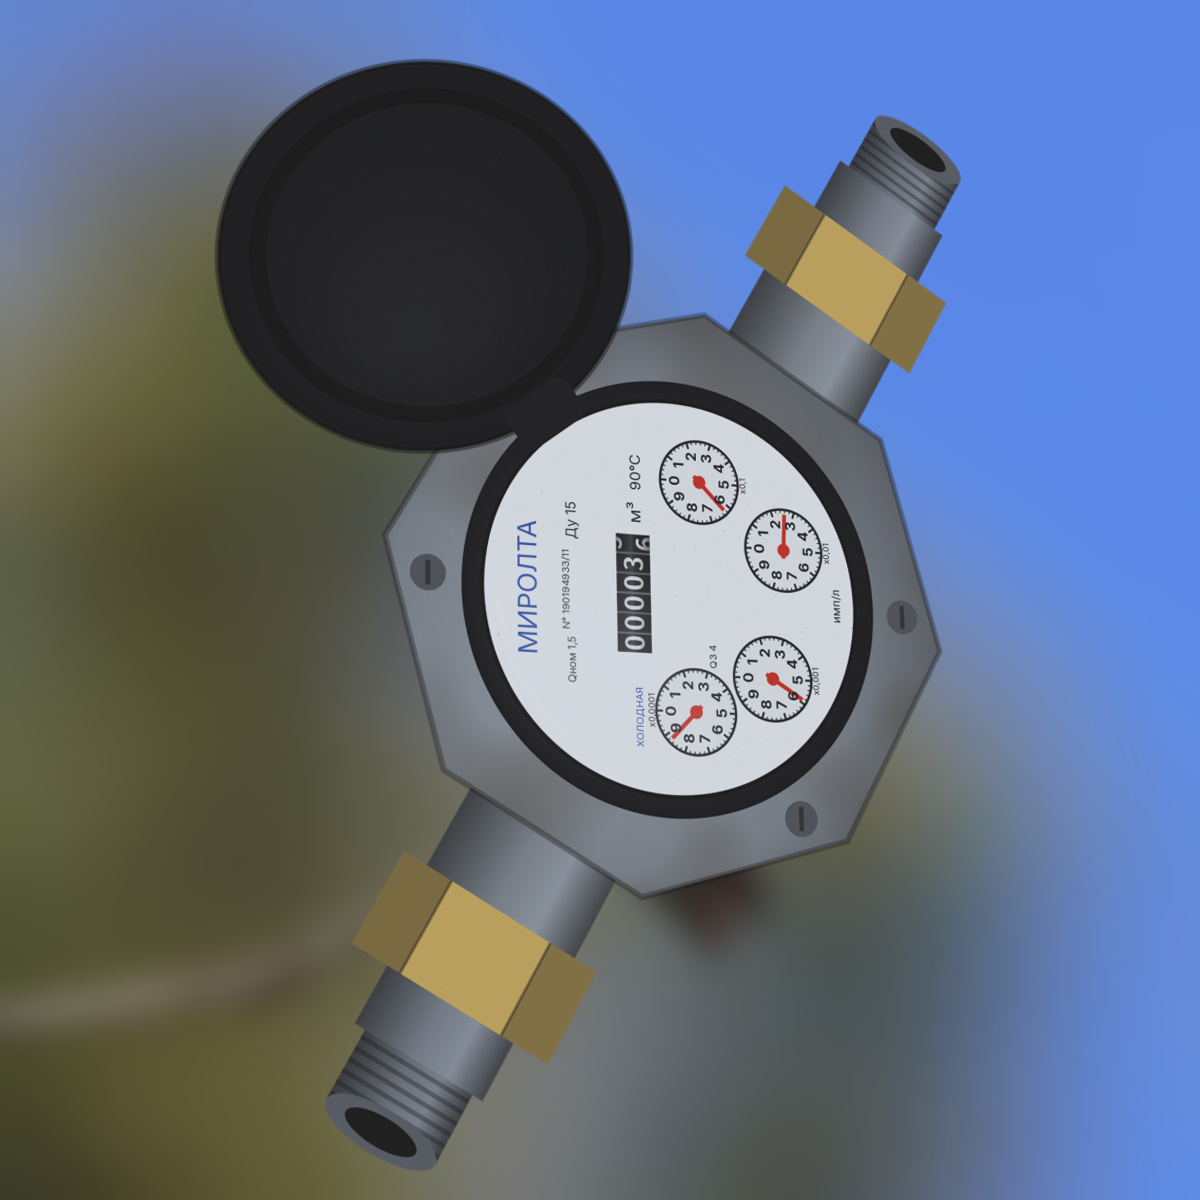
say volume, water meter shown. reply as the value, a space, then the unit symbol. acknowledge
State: 35.6258 m³
